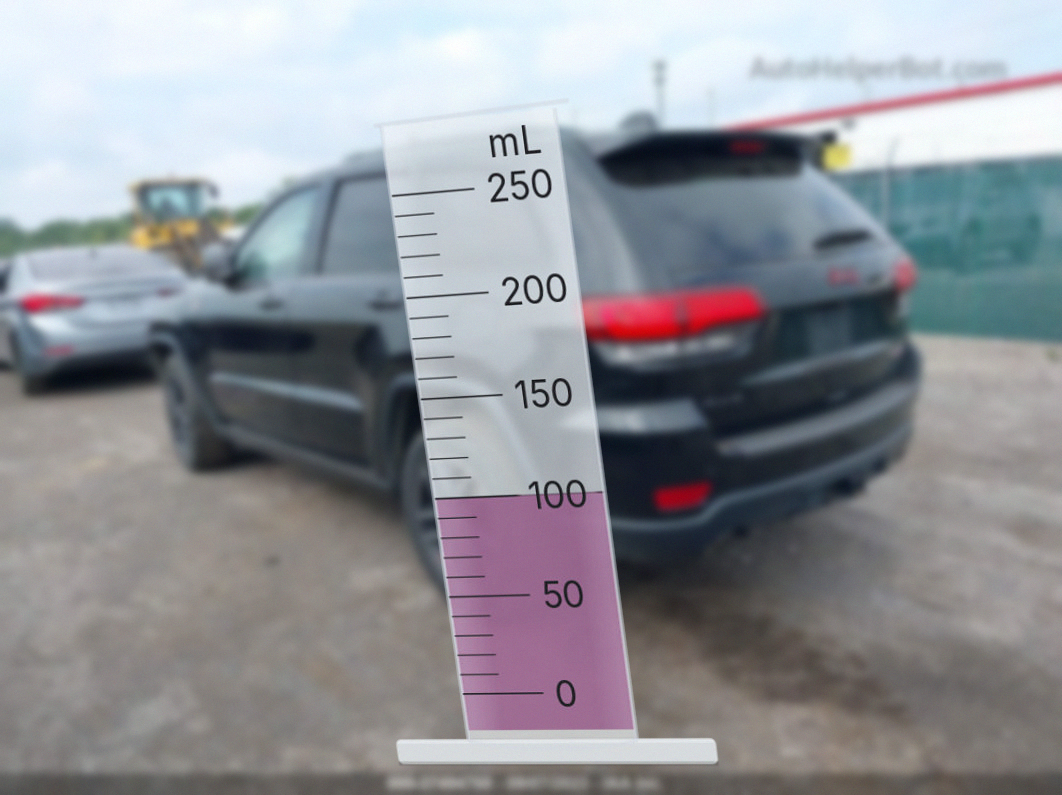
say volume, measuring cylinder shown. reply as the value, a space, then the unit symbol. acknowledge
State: 100 mL
